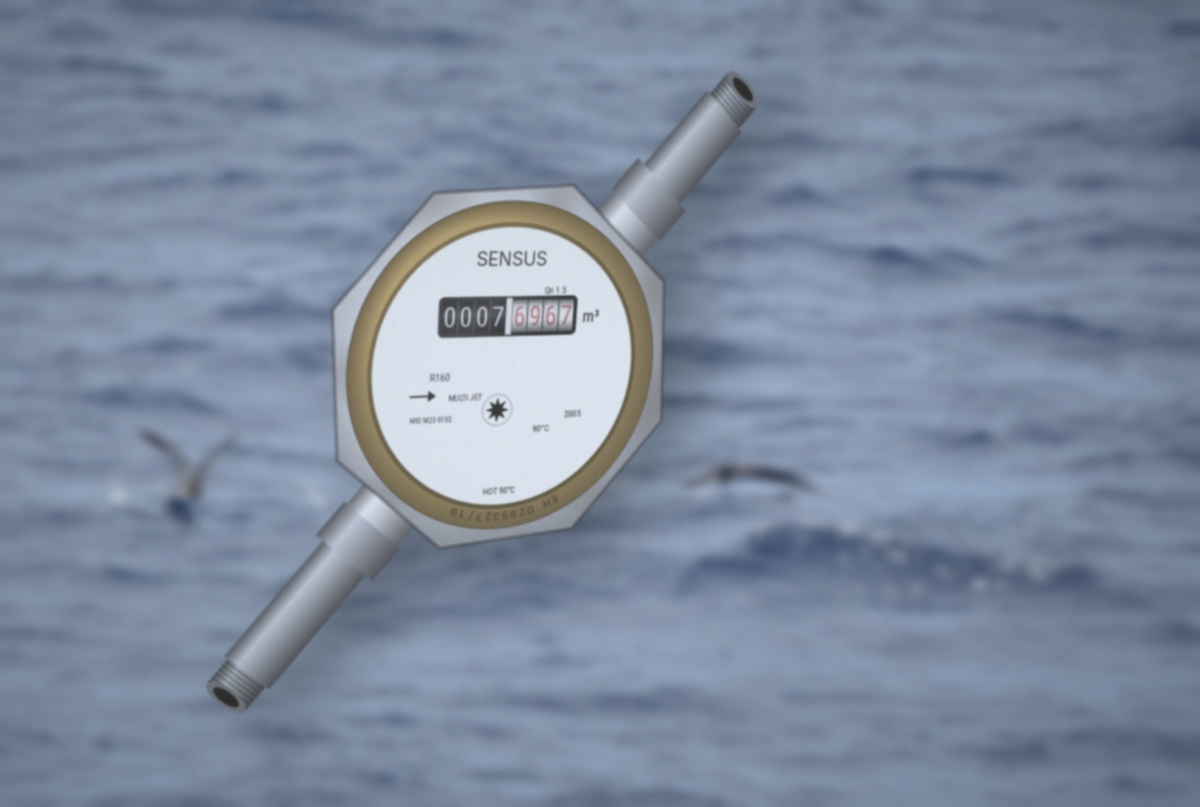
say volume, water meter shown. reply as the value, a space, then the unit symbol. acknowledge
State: 7.6967 m³
